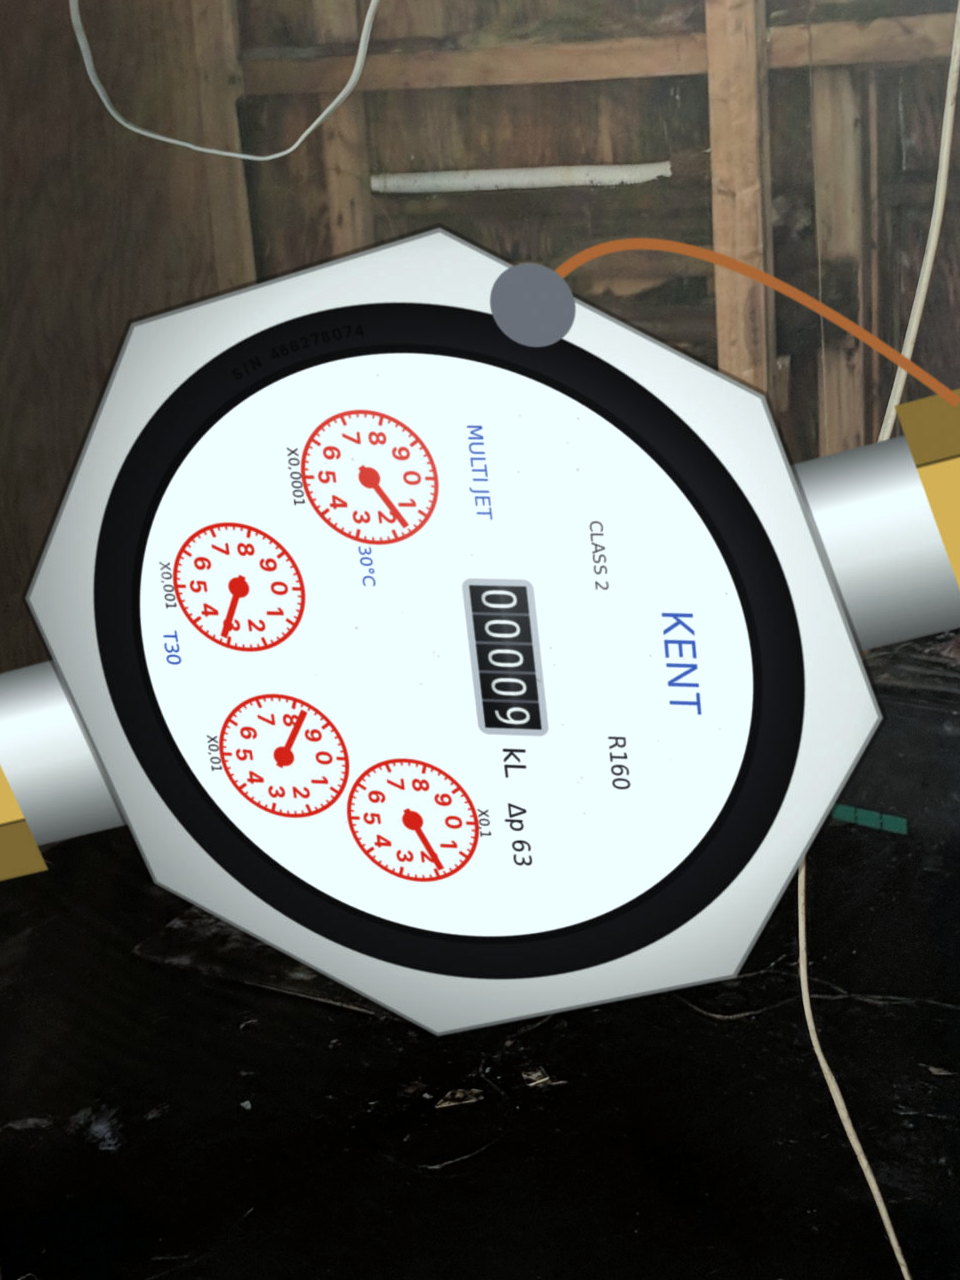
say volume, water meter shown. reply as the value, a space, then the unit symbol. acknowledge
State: 9.1831 kL
